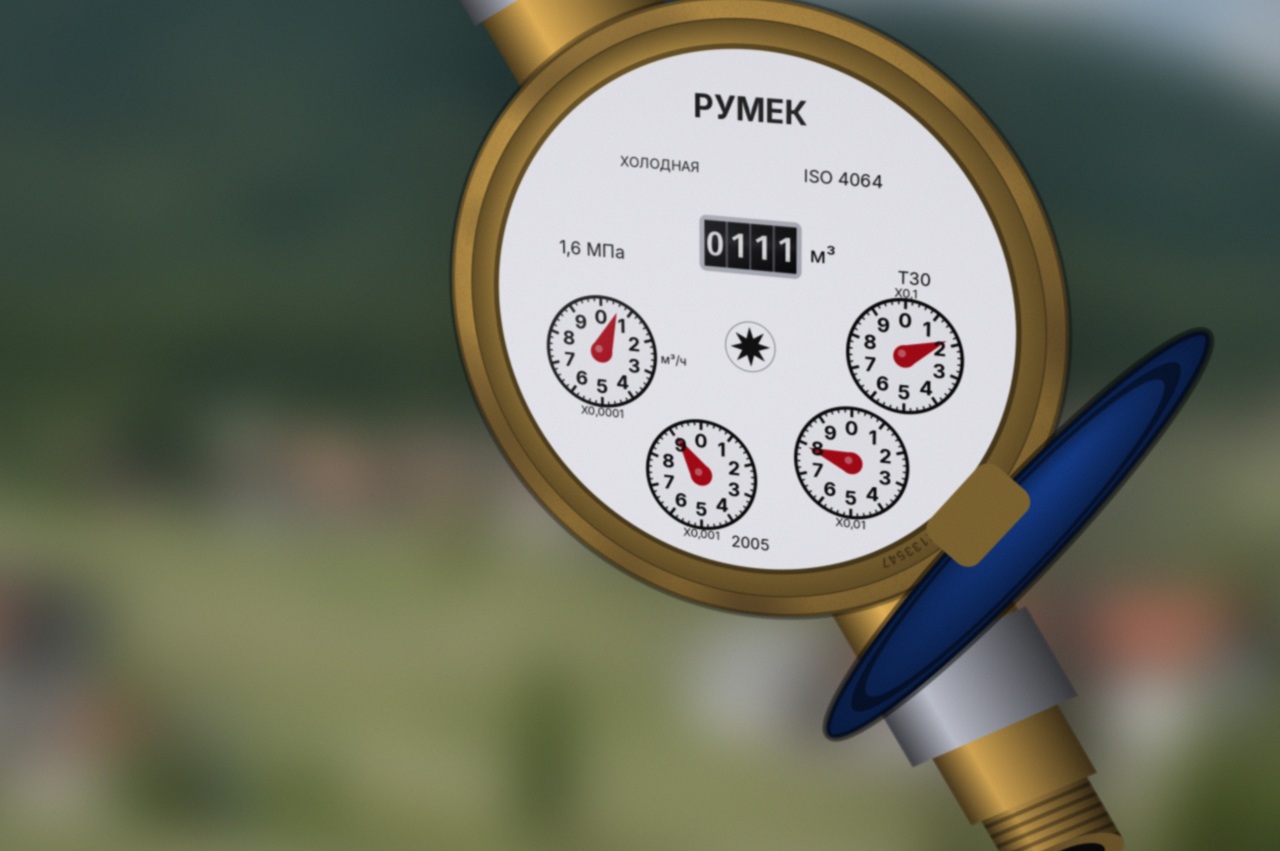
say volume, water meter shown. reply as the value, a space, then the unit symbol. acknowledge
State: 111.1790 m³
